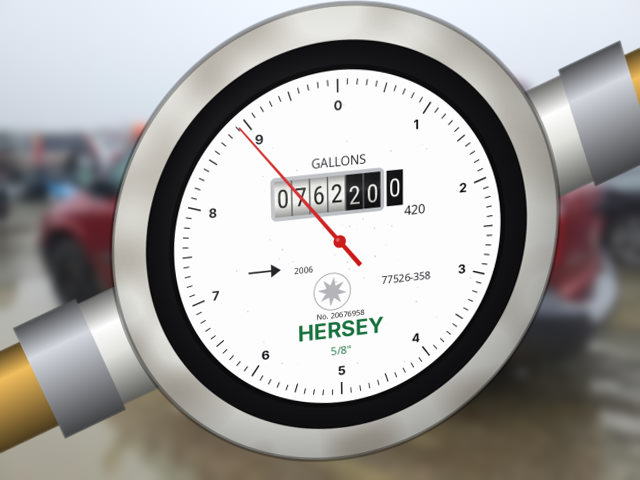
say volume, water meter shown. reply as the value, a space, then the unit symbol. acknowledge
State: 762198.9 gal
